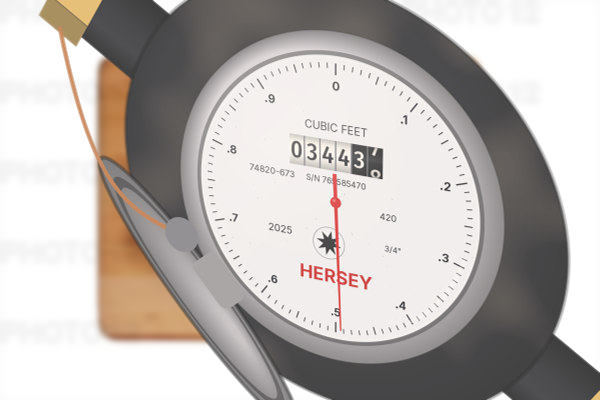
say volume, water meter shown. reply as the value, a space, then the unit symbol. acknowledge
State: 34437.49 ft³
